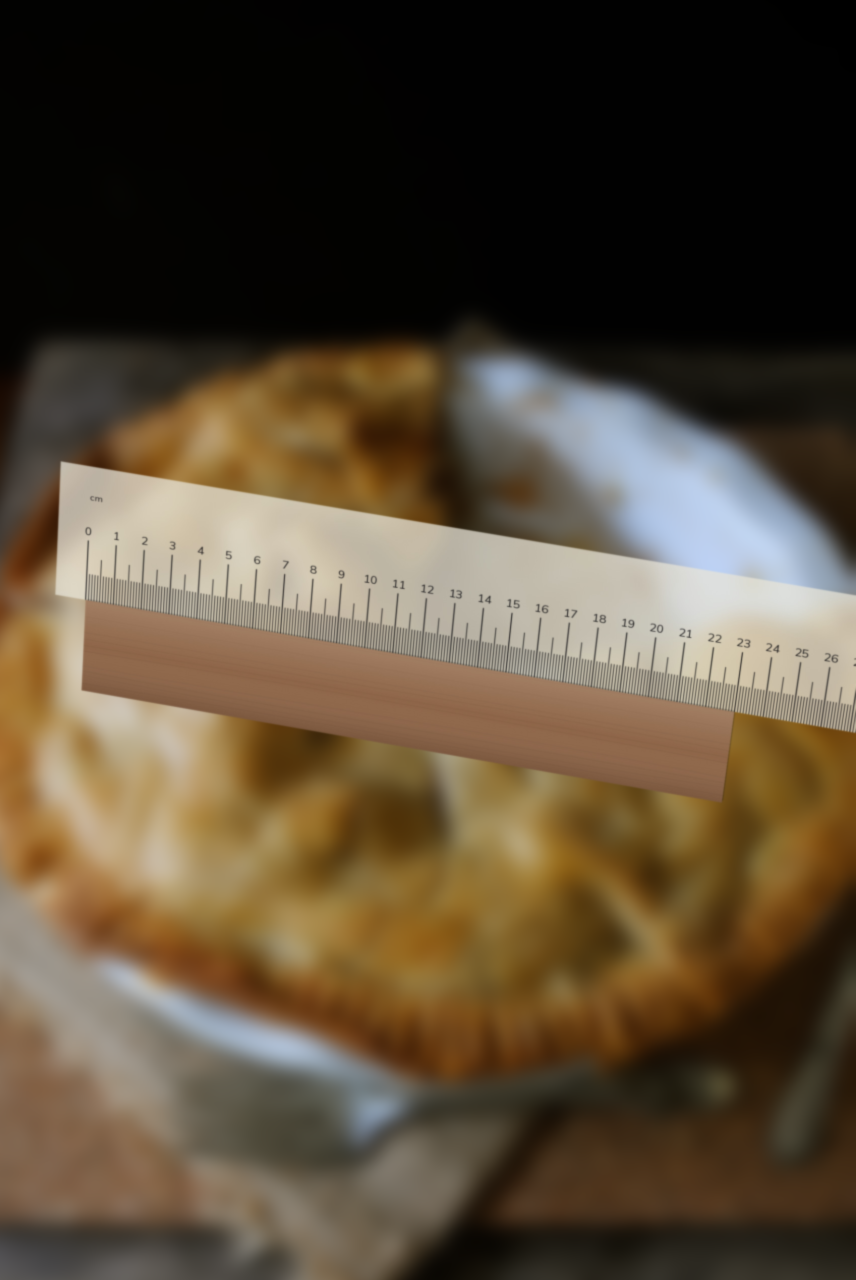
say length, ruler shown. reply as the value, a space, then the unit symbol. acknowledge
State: 23 cm
